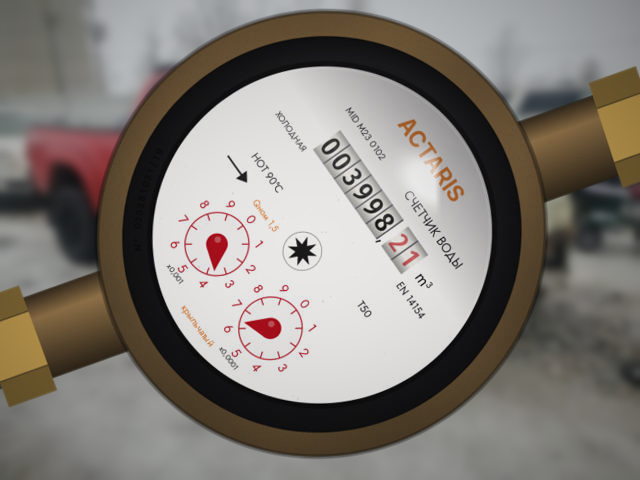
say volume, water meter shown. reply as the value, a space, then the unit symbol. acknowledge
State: 3998.2136 m³
